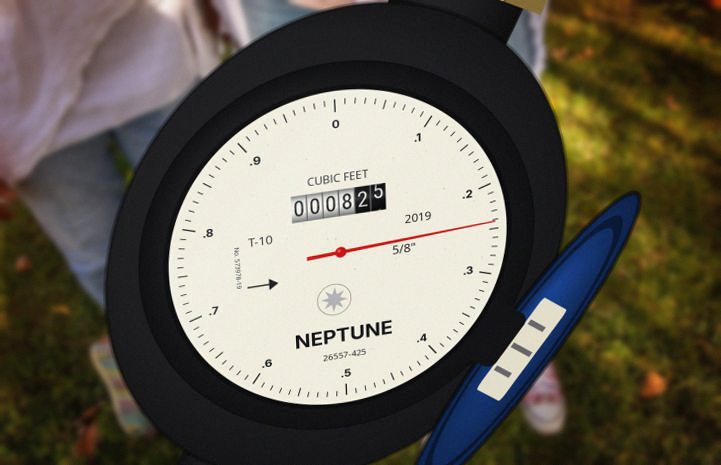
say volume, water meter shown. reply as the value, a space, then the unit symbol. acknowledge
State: 825.24 ft³
